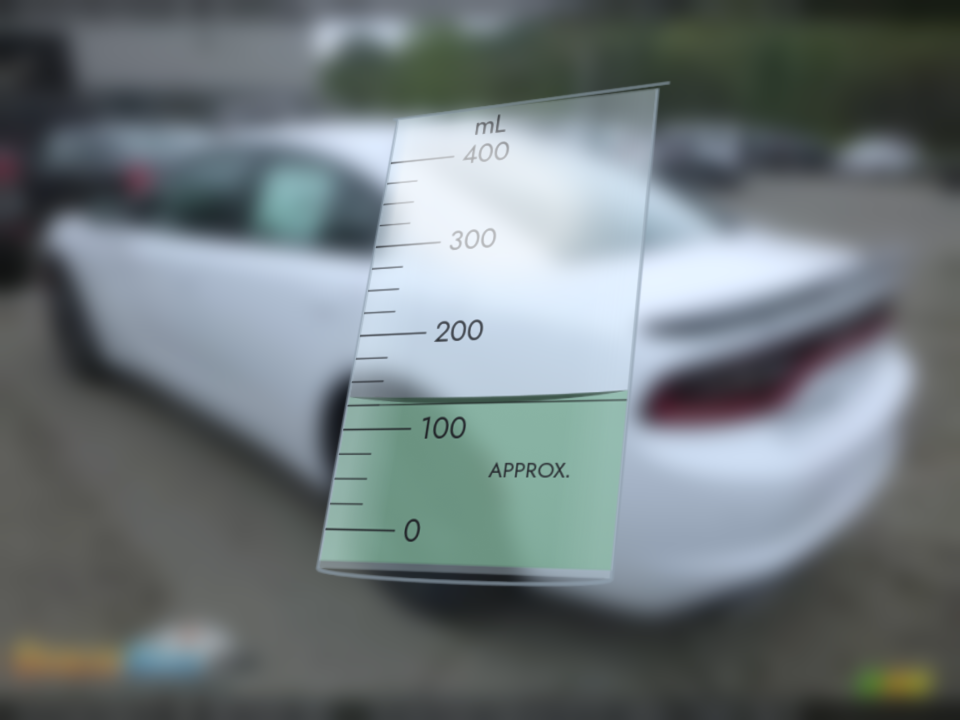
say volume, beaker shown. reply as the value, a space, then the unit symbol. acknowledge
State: 125 mL
